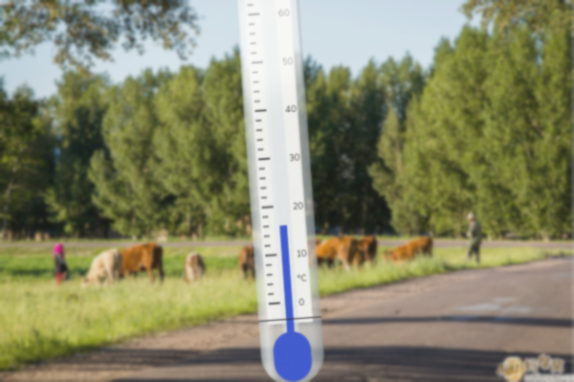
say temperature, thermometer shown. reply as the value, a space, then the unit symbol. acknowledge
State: 16 °C
